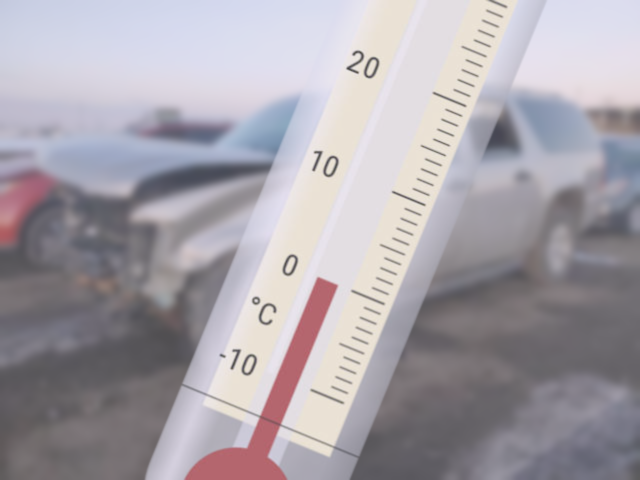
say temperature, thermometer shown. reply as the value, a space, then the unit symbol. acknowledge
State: 0 °C
